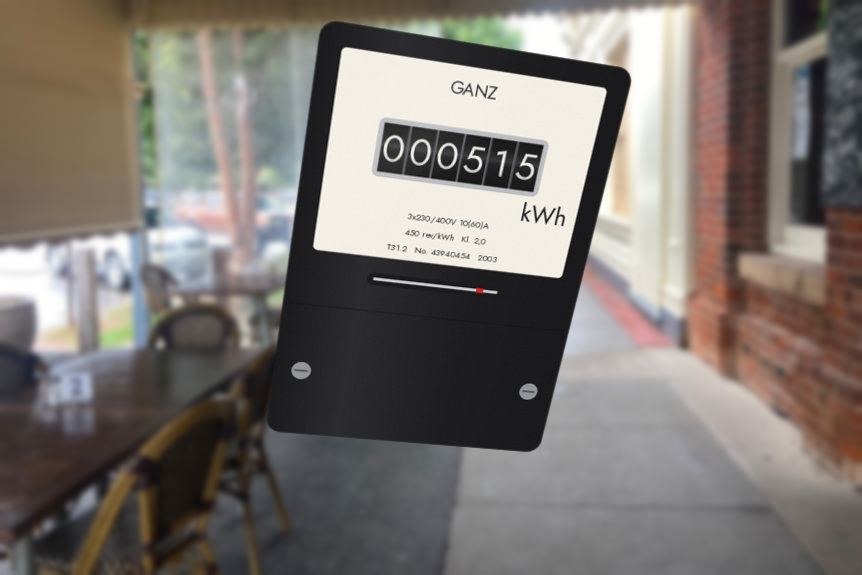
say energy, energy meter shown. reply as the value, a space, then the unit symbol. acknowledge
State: 515 kWh
